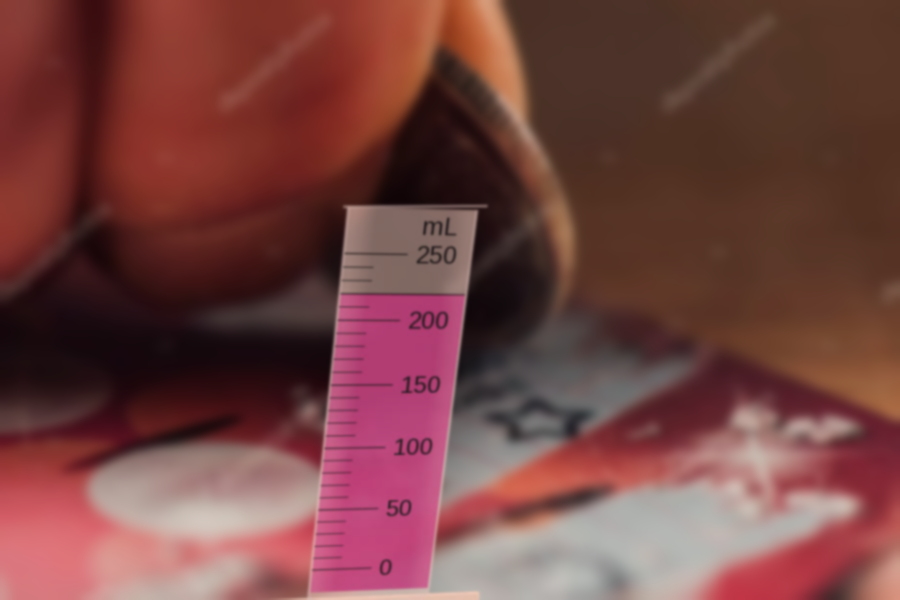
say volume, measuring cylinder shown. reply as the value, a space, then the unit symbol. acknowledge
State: 220 mL
